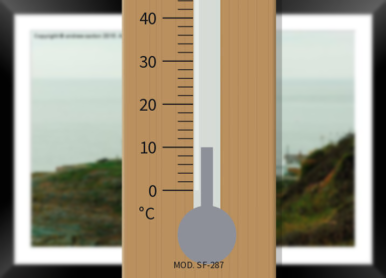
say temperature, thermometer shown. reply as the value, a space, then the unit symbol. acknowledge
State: 10 °C
